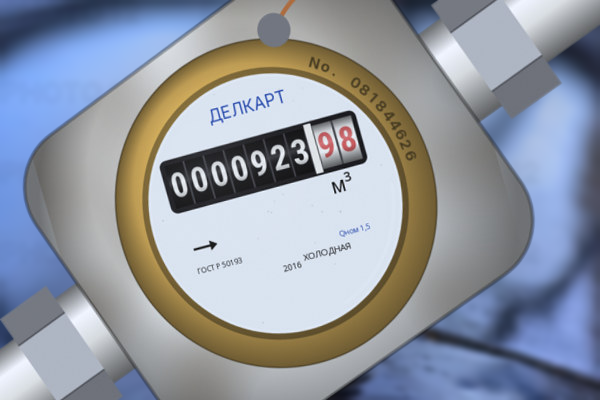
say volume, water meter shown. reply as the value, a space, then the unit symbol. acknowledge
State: 923.98 m³
